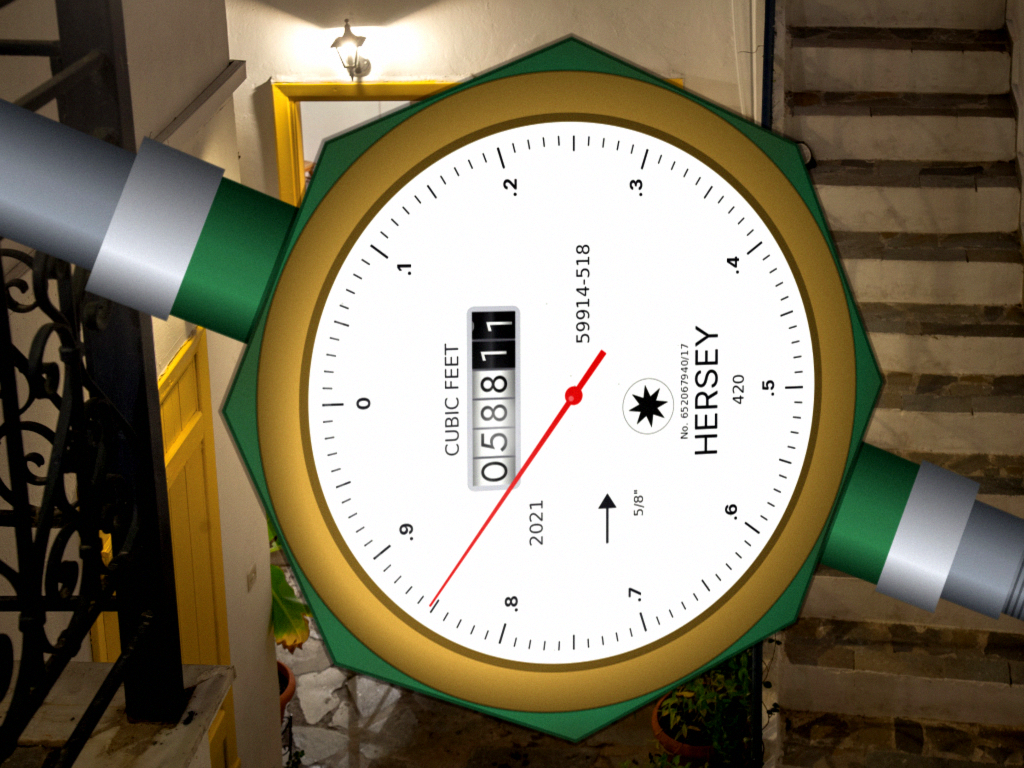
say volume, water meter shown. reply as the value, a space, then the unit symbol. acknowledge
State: 58810.85 ft³
